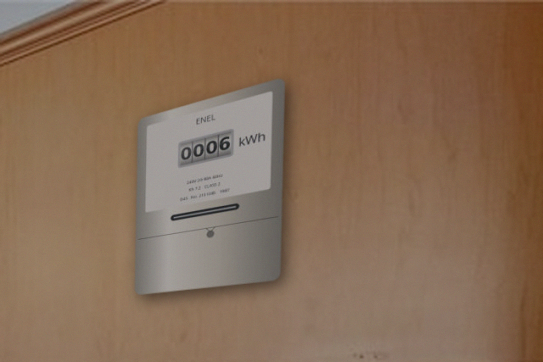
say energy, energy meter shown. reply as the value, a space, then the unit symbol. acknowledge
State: 6 kWh
